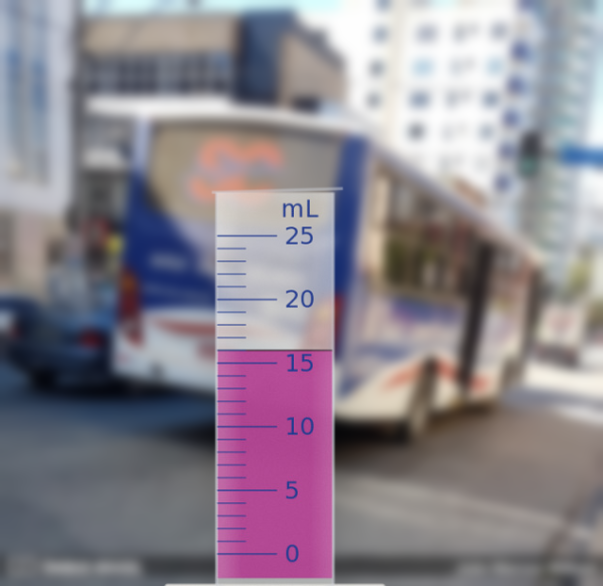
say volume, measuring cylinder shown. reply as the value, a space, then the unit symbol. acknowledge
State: 16 mL
